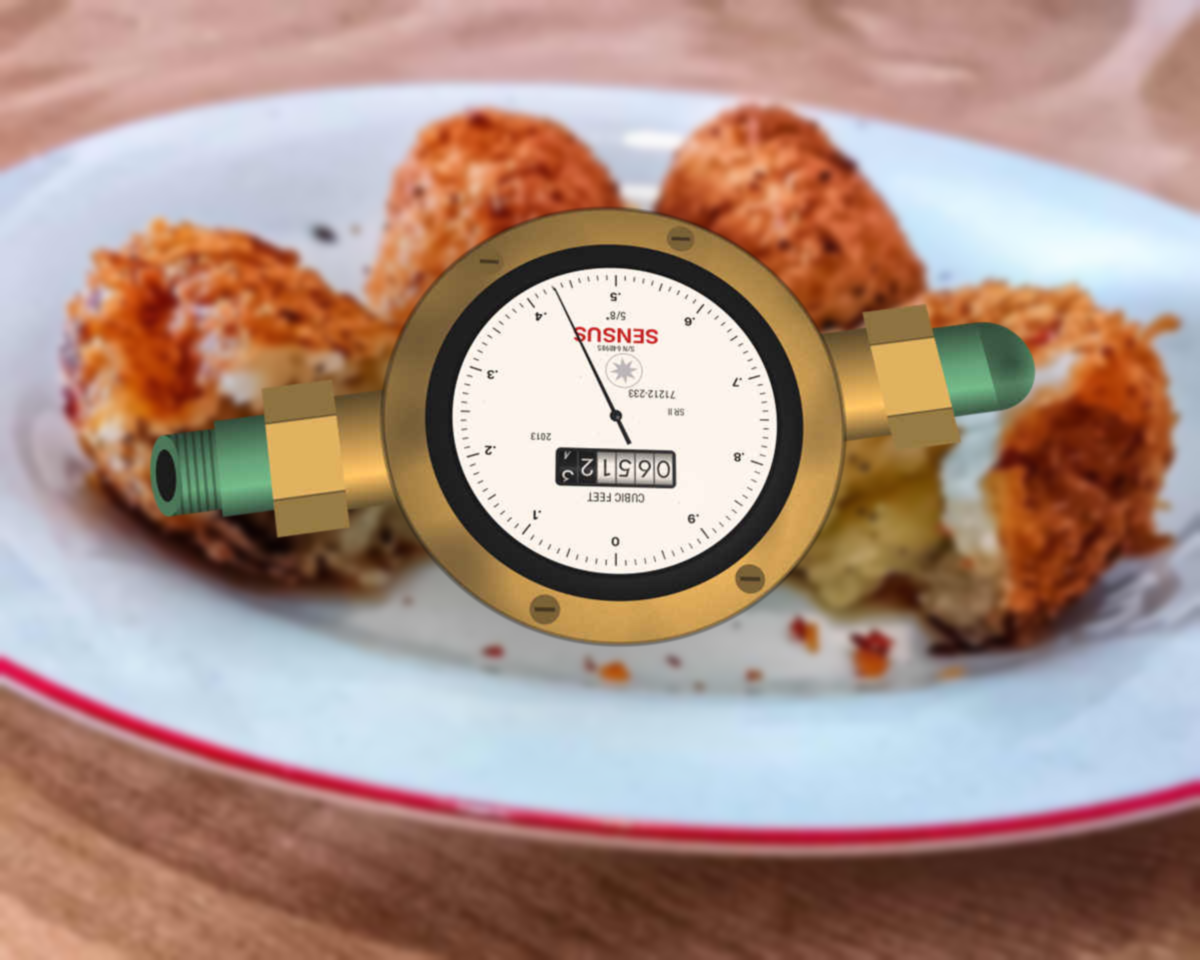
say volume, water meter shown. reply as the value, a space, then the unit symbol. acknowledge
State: 65123.43 ft³
